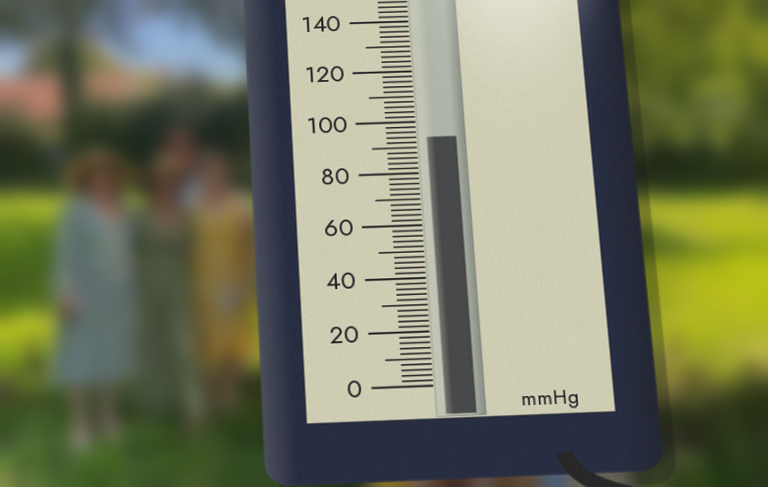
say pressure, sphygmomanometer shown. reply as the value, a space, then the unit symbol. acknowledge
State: 94 mmHg
